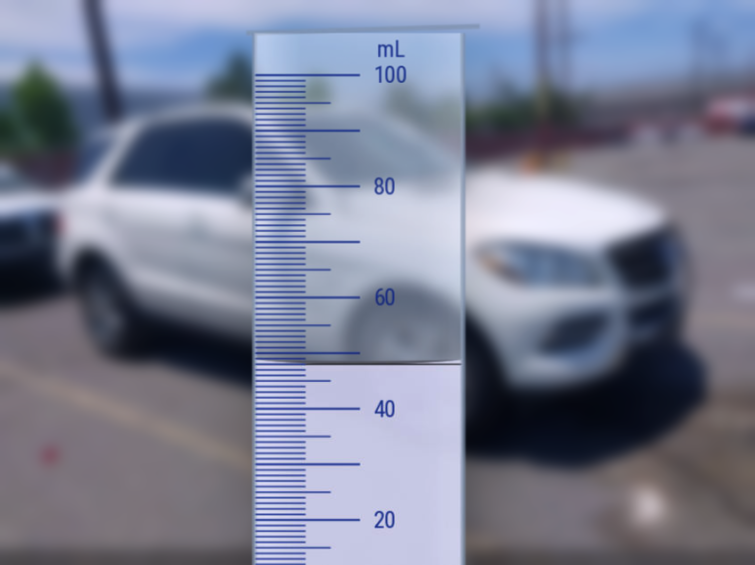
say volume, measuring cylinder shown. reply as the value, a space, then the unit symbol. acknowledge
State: 48 mL
